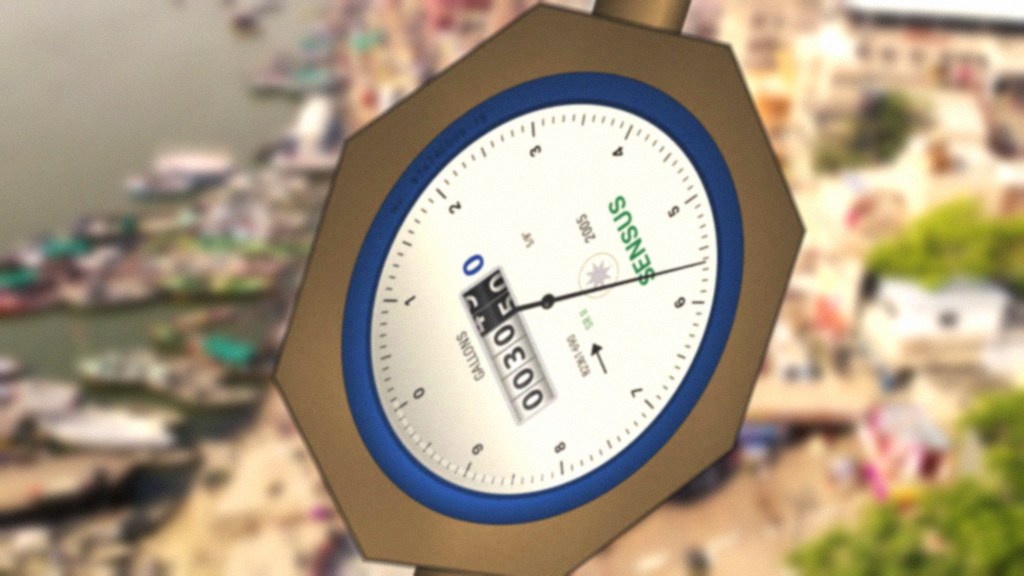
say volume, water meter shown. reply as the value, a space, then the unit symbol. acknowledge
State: 30495.6 gal
